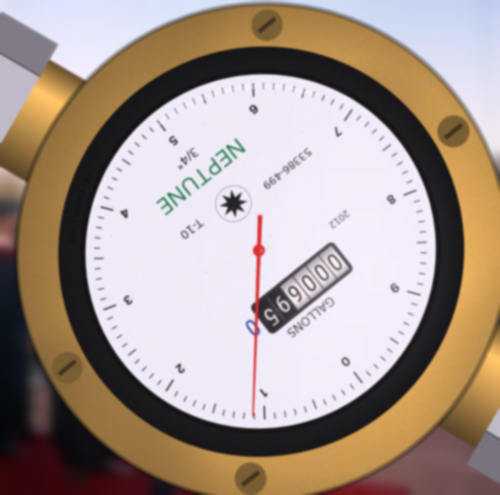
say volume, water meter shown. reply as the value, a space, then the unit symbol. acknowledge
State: 6951.1 gal
